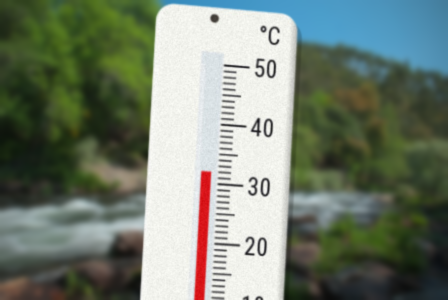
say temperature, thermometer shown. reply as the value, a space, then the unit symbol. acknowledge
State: 32 °C
